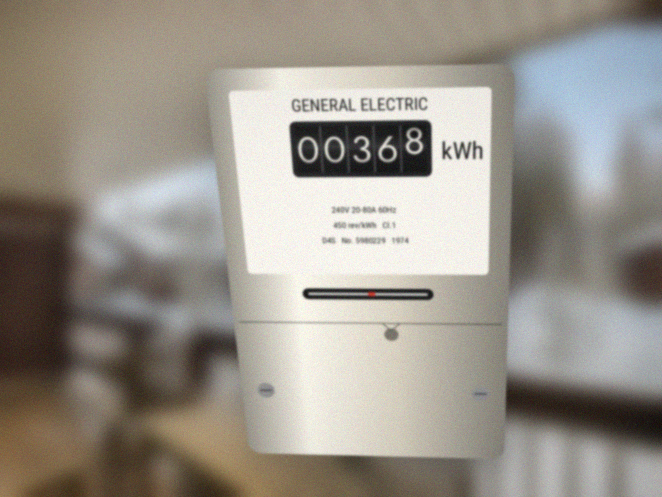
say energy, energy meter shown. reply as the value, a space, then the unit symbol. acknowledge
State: 368 kWh
